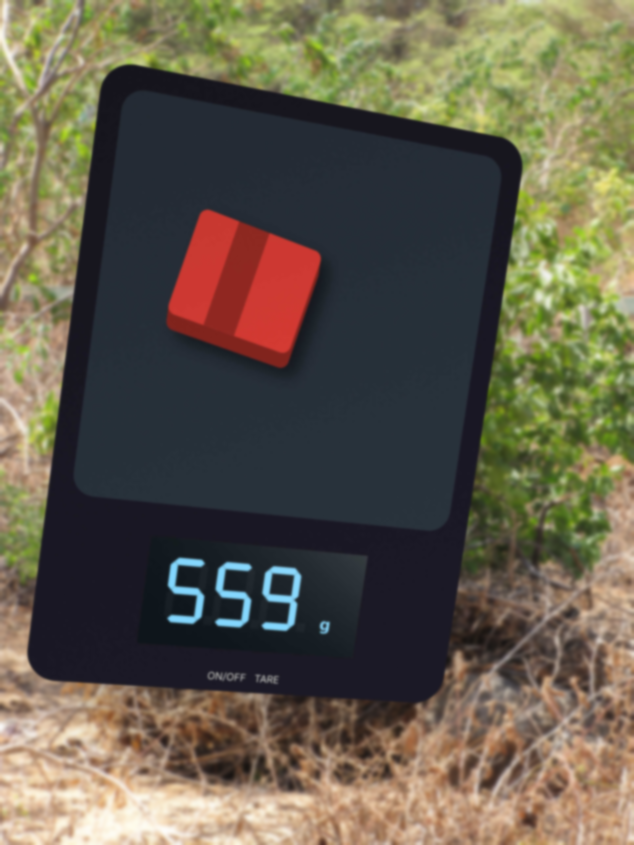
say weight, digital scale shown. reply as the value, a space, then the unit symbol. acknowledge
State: 559 g
